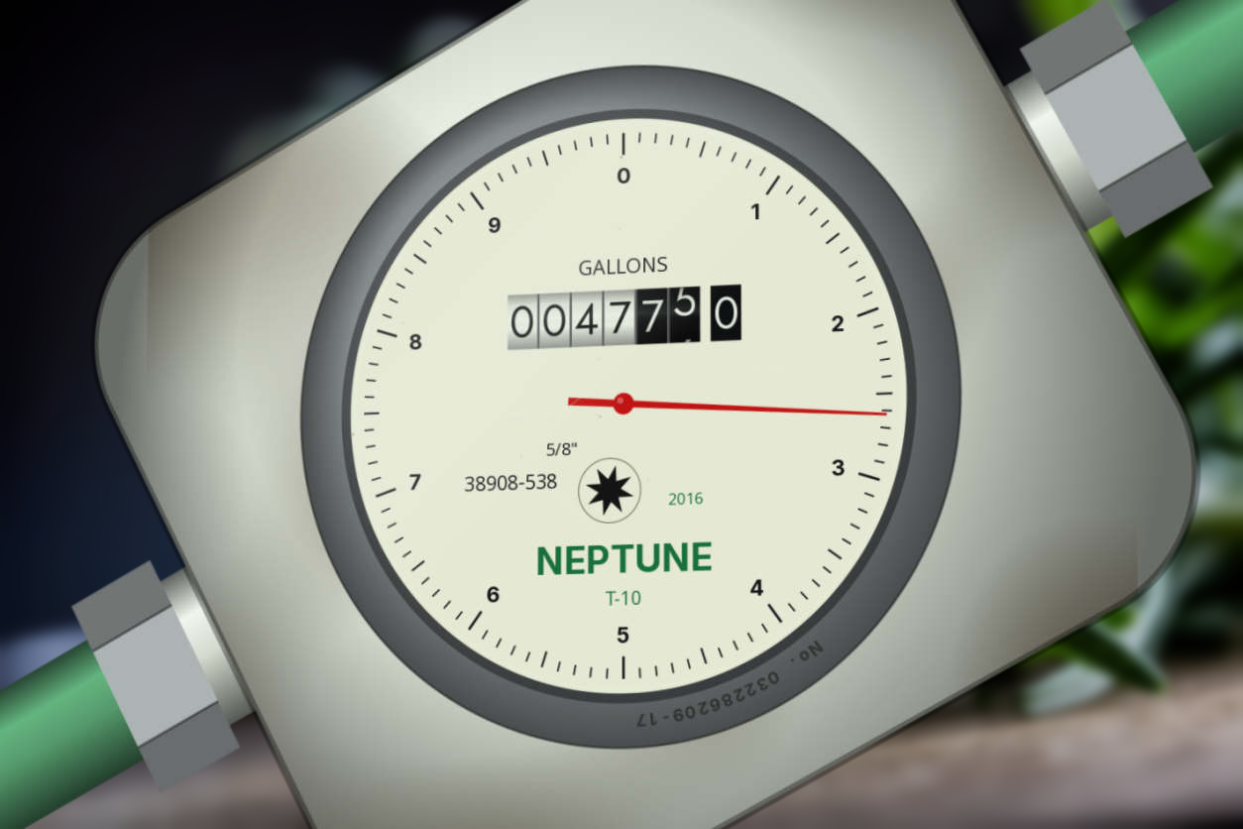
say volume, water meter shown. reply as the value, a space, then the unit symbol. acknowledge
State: 47752.6 gal
